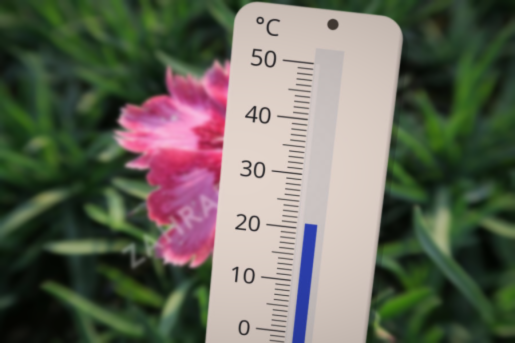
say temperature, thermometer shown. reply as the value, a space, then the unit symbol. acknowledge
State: 21 °C
